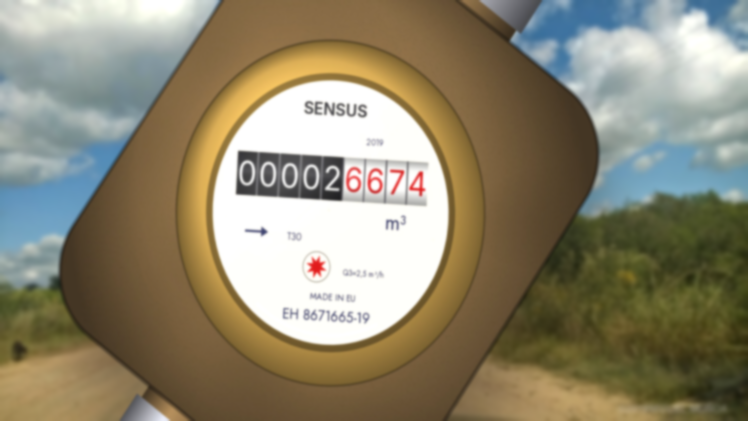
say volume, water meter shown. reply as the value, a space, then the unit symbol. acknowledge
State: 2.6674 m³
